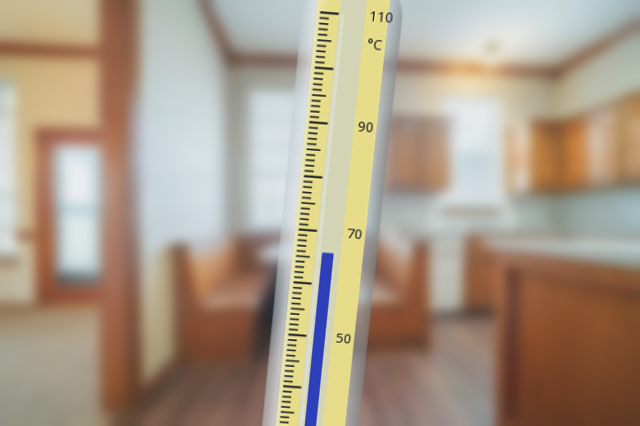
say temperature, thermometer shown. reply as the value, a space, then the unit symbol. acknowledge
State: 66 °C
